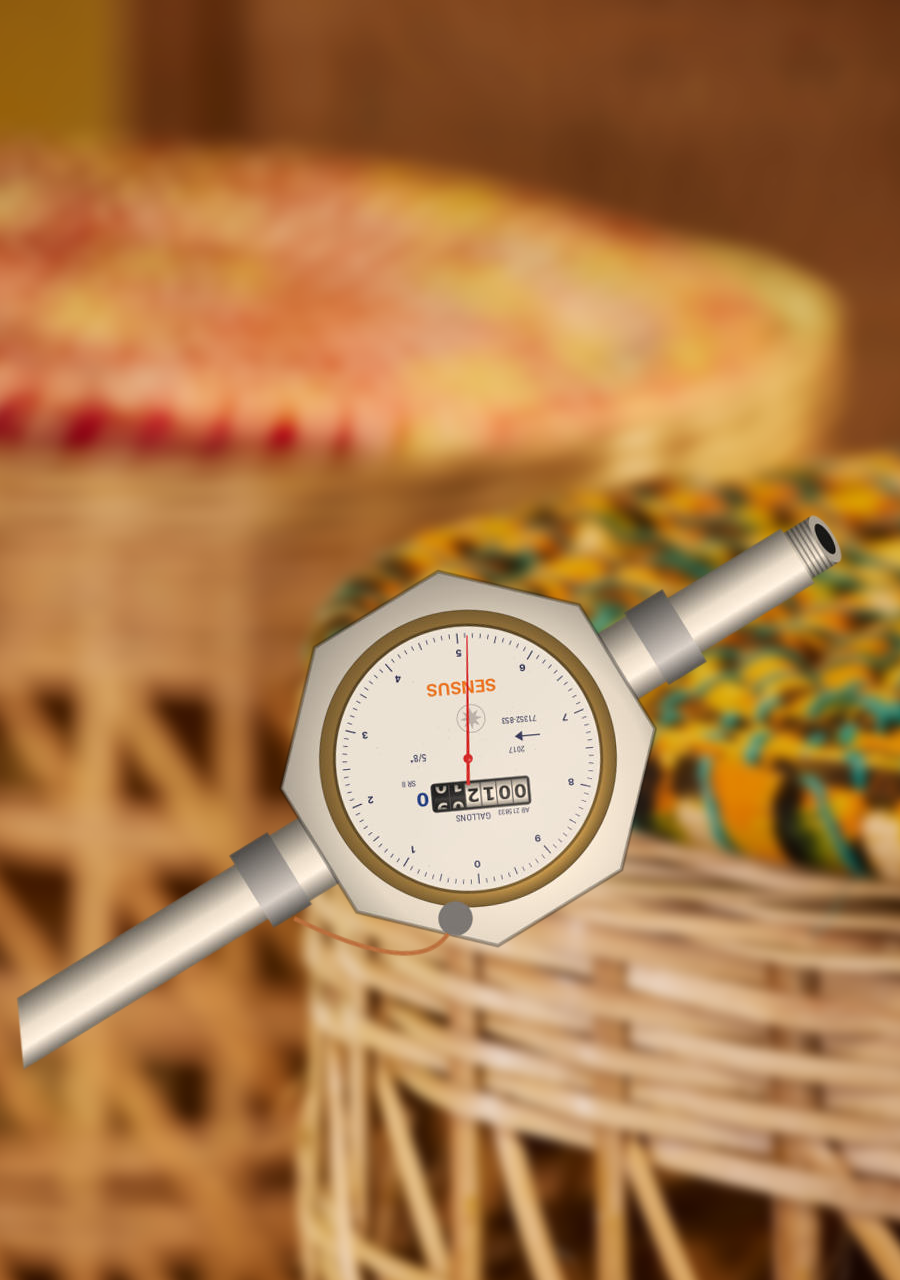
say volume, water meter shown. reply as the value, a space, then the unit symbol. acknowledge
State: 12095.1 gal
